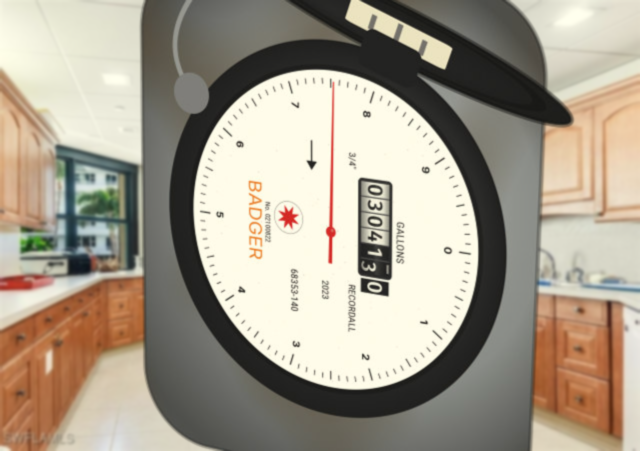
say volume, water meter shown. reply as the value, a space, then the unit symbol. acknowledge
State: 304127.5 gal
